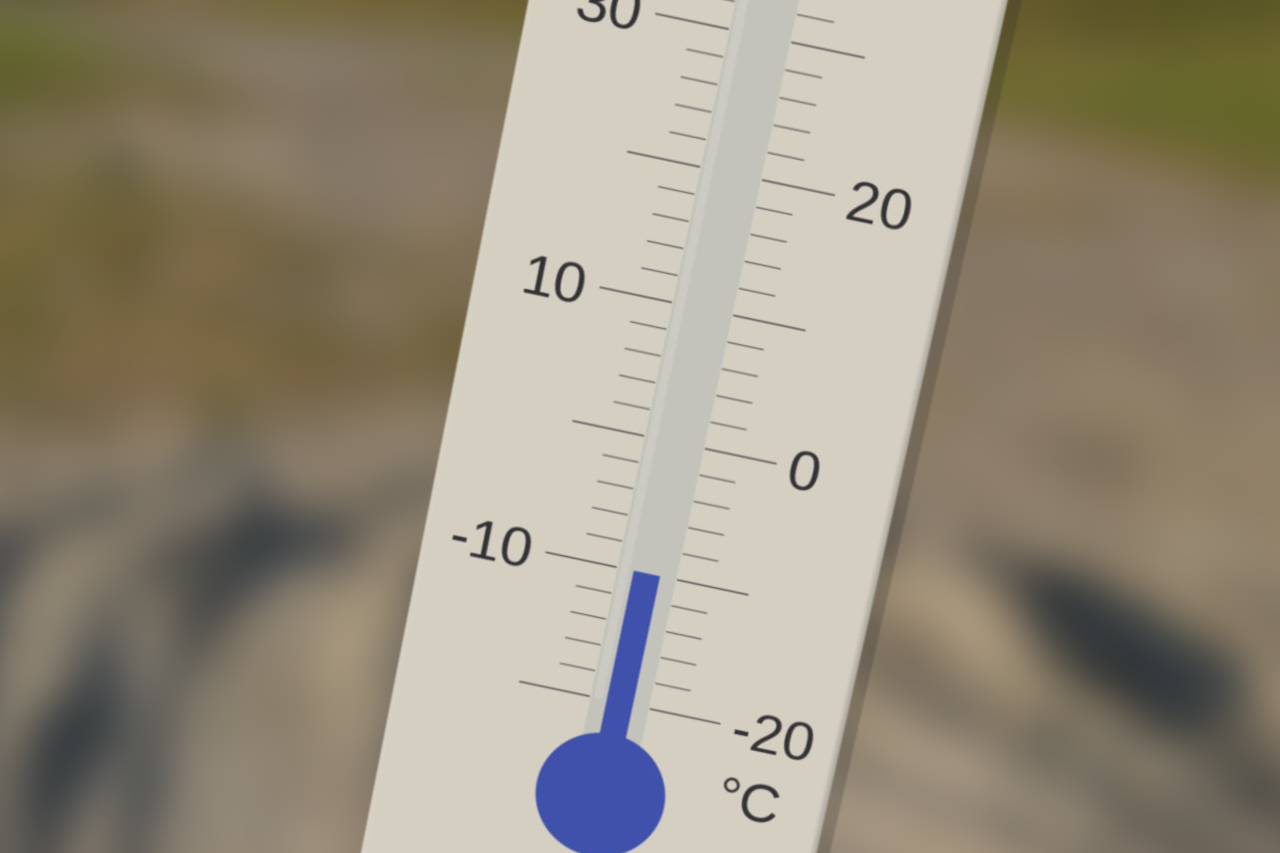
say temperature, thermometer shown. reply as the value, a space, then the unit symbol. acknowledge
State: -10 °C
